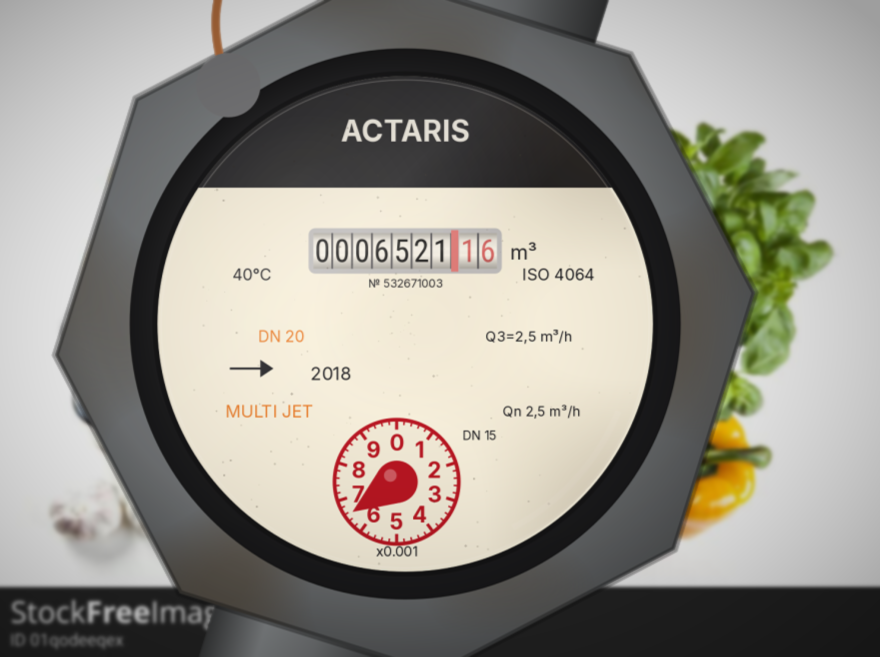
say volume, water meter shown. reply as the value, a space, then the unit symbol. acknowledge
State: 6521.166 m³
